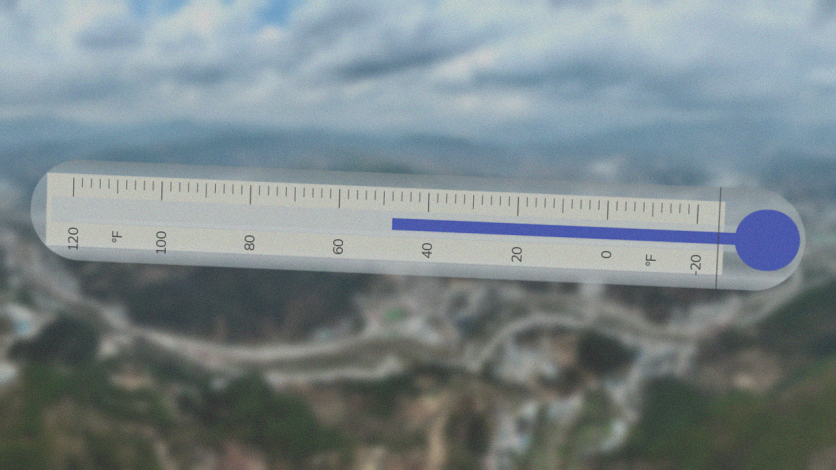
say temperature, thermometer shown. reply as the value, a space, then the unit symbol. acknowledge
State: 48 °F
